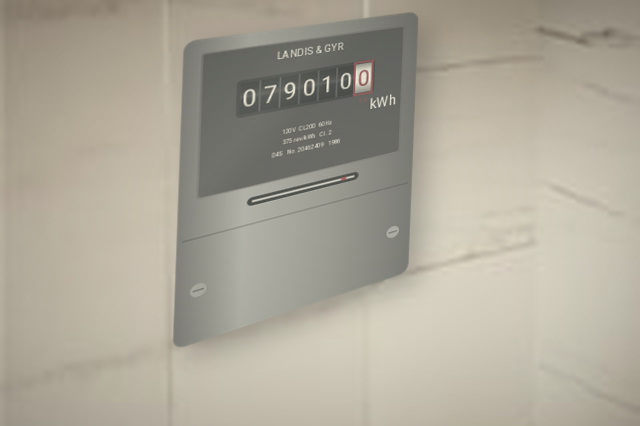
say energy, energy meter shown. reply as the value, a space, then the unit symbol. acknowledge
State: 79010.0 kWh
